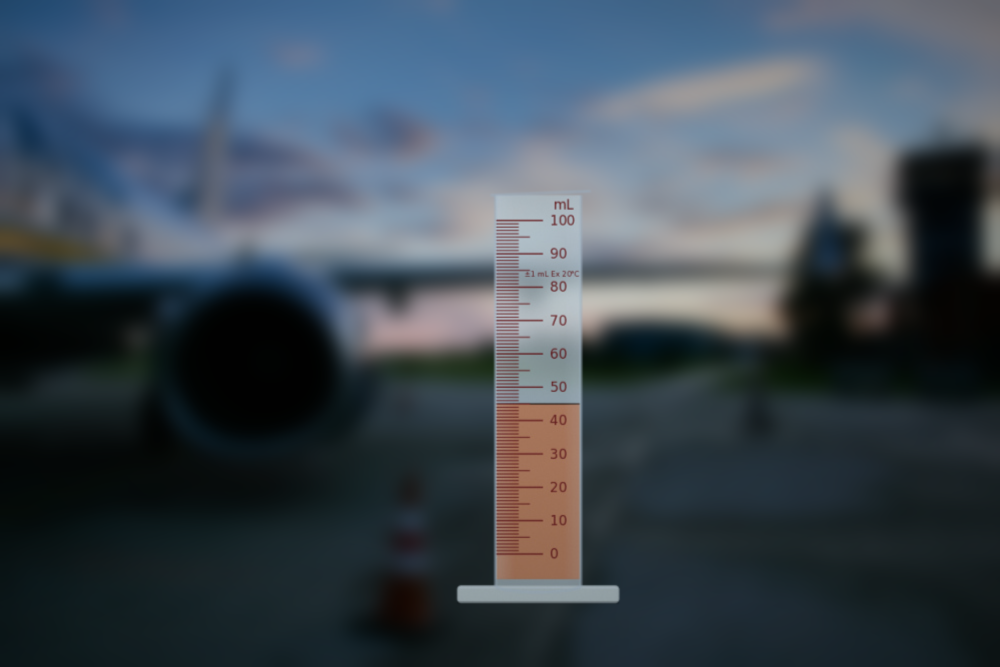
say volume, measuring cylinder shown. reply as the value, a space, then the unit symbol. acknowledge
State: 45 mL
